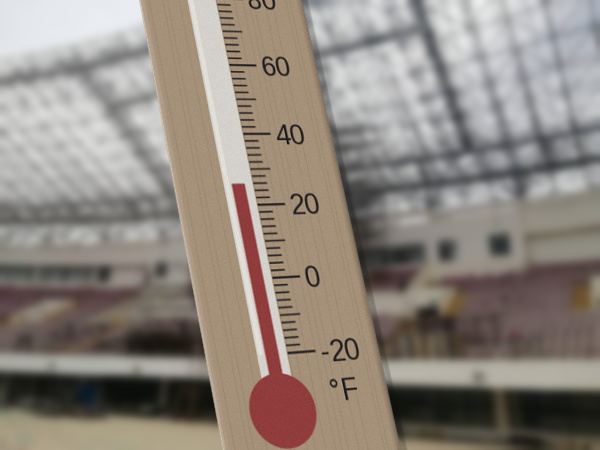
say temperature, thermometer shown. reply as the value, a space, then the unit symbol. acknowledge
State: 26 °F
